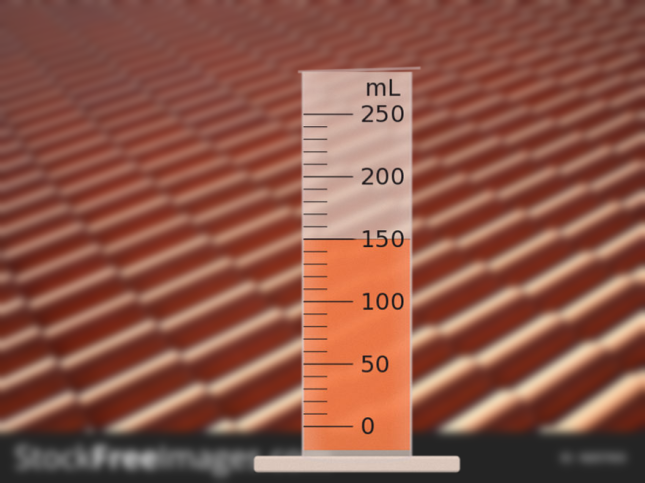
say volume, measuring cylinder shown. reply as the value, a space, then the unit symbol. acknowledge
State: 150 mL
